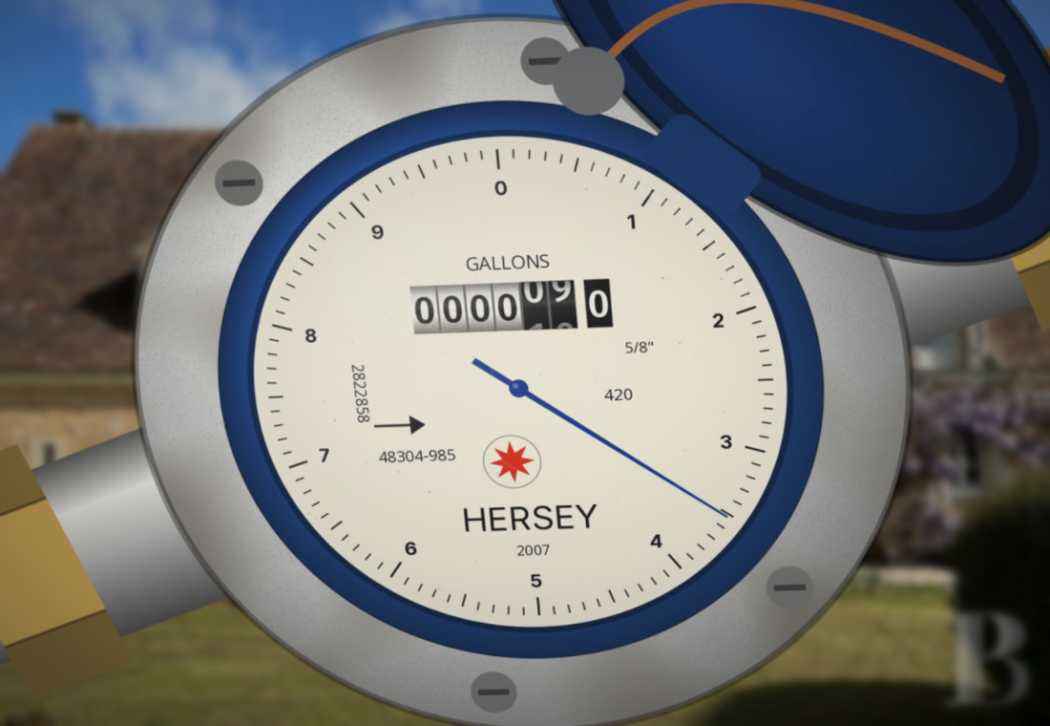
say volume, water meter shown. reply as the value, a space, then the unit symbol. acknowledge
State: 93.5 gal
